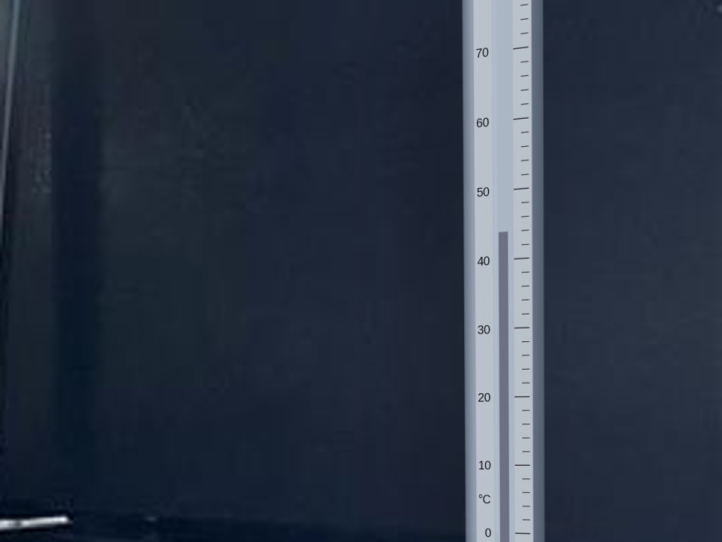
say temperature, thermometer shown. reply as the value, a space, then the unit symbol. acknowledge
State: 44 °C
